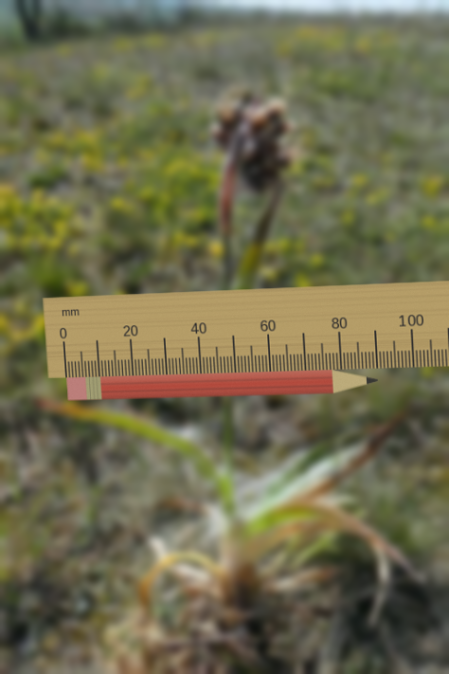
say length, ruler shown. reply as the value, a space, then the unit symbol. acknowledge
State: 90 mm
